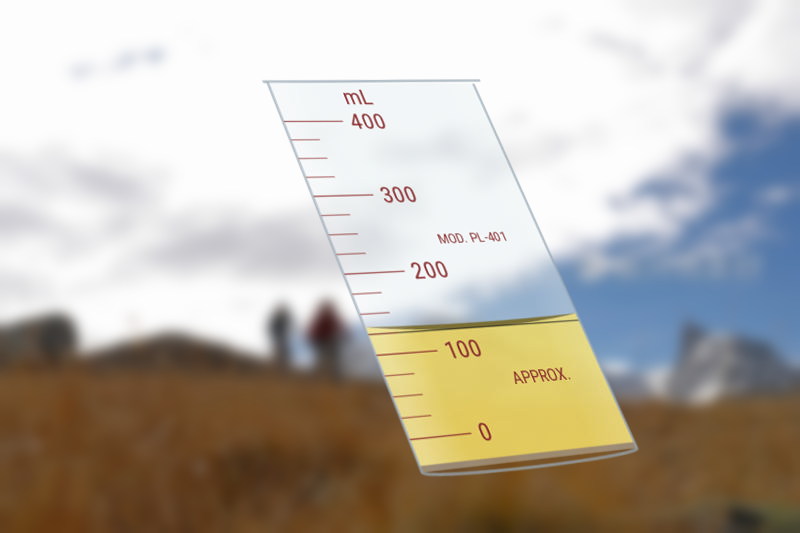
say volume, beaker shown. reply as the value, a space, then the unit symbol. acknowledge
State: 125 mL
